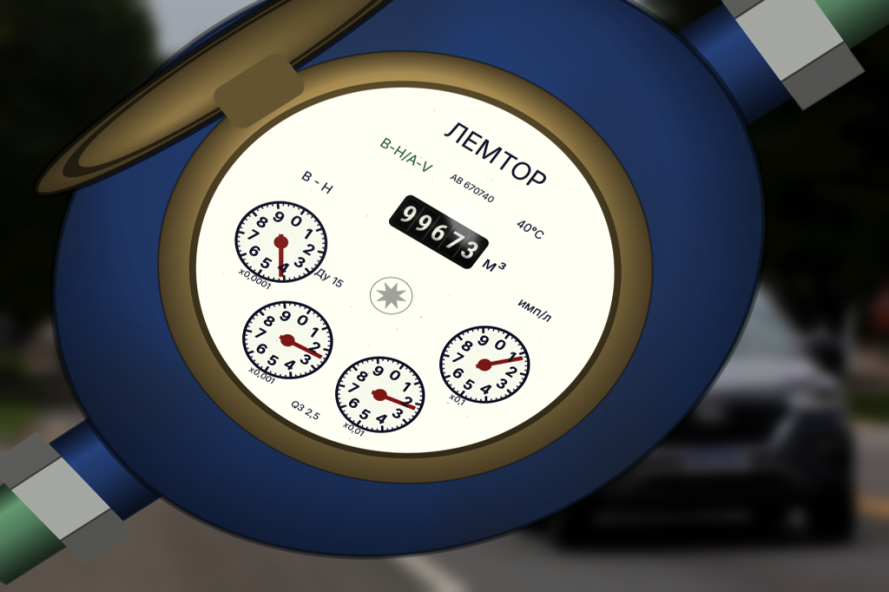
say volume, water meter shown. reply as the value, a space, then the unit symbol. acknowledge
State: 99673.1224 m³
